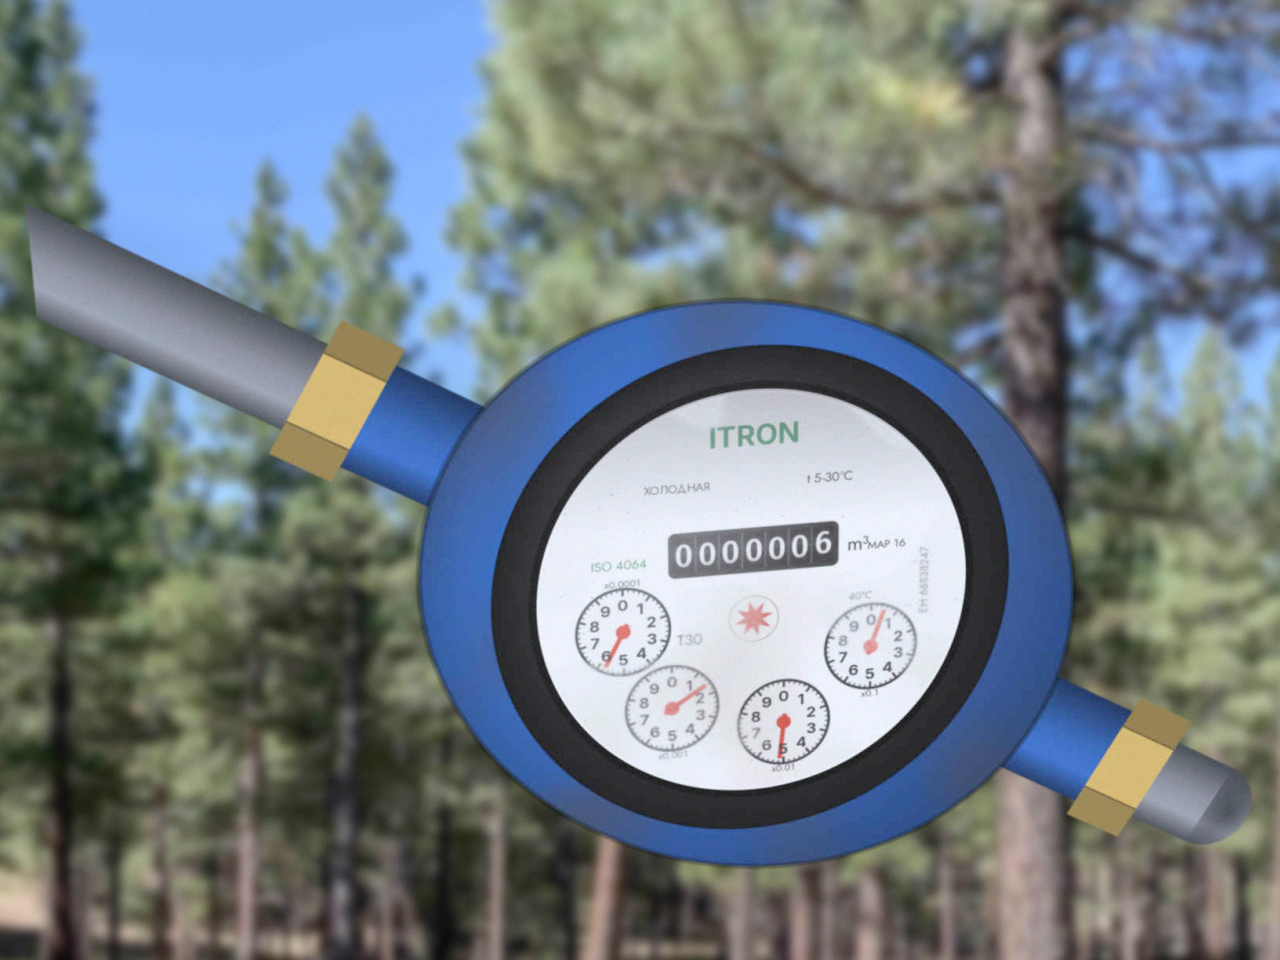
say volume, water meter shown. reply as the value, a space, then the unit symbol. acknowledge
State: 6.0515 m³
